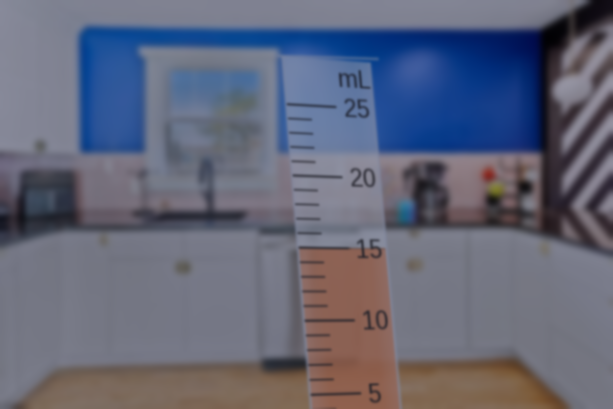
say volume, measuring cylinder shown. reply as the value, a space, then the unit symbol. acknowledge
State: 15 mL
